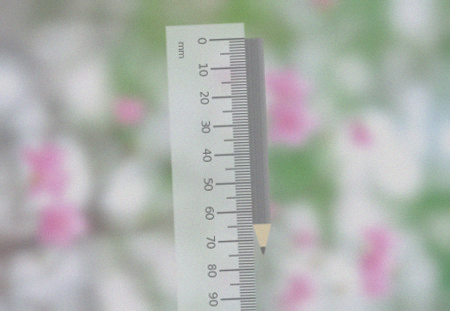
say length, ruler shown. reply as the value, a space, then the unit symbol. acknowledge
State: 75 mm
